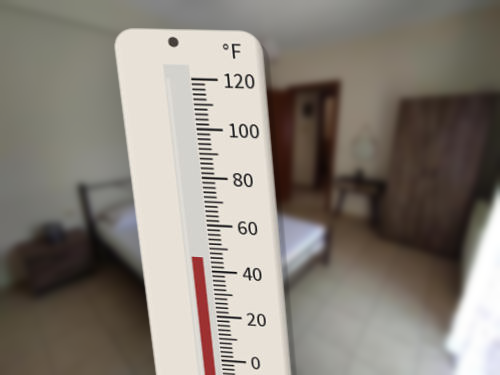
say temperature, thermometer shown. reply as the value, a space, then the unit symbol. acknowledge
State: 46 °F
